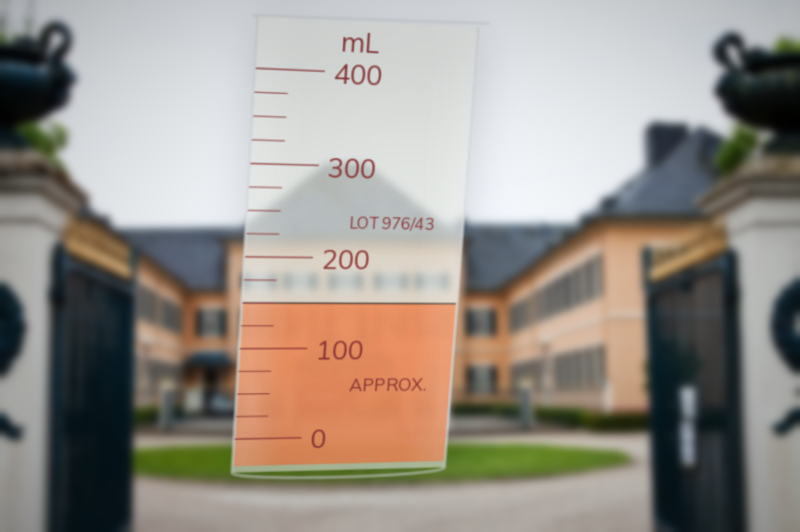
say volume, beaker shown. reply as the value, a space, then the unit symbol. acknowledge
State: 150 mL
